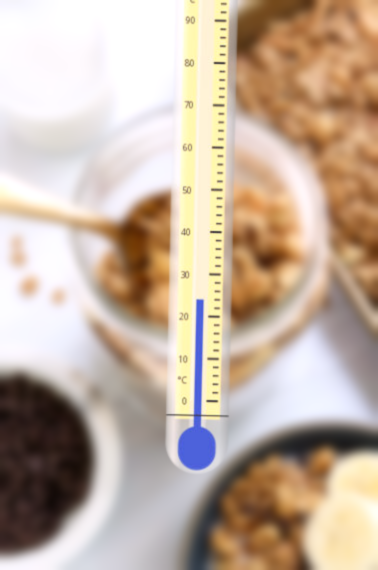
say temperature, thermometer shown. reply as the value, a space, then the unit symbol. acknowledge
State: 24 °C
